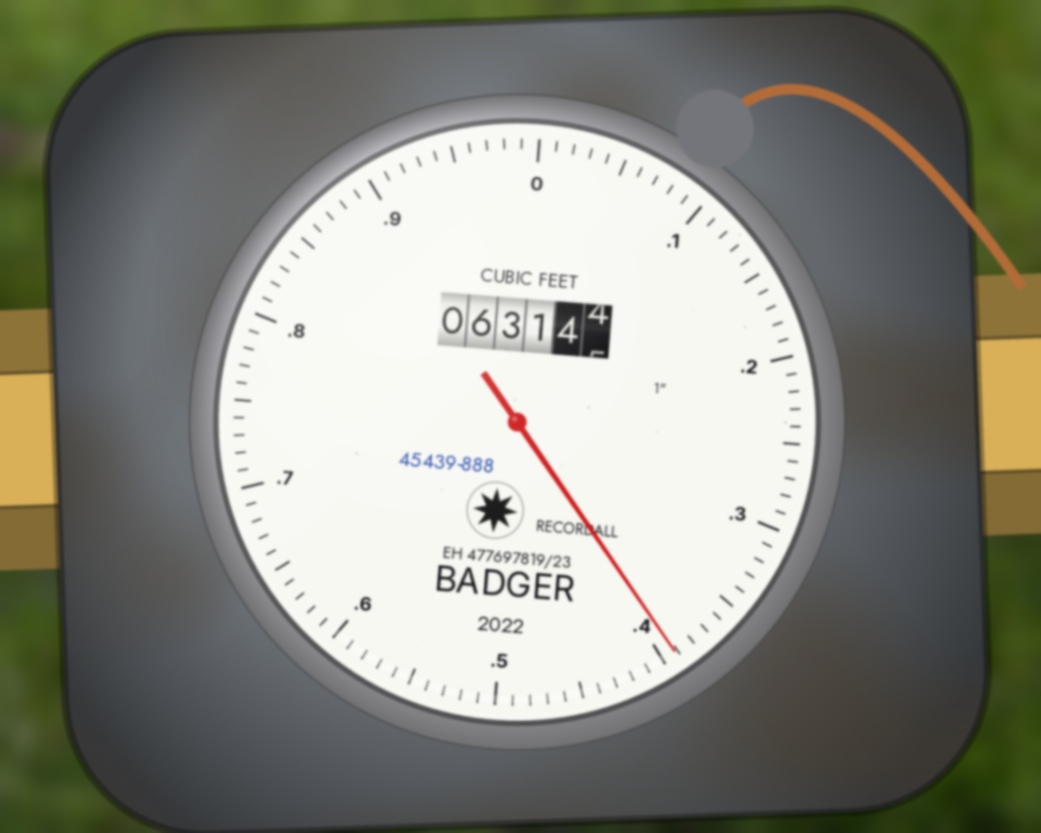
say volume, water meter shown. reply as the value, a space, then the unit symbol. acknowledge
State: 63144.39 ft³
